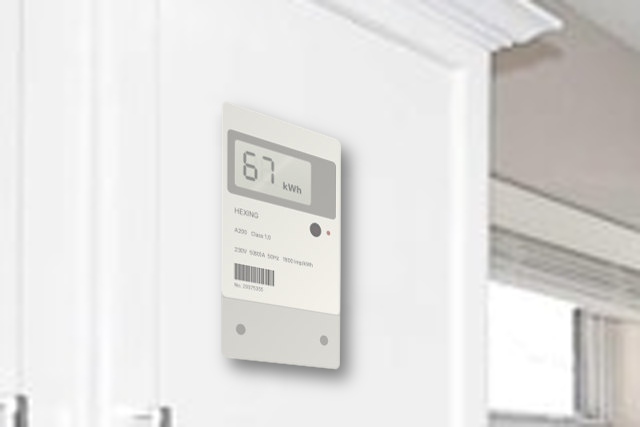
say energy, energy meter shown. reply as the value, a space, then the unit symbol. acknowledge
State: 67 kWh
